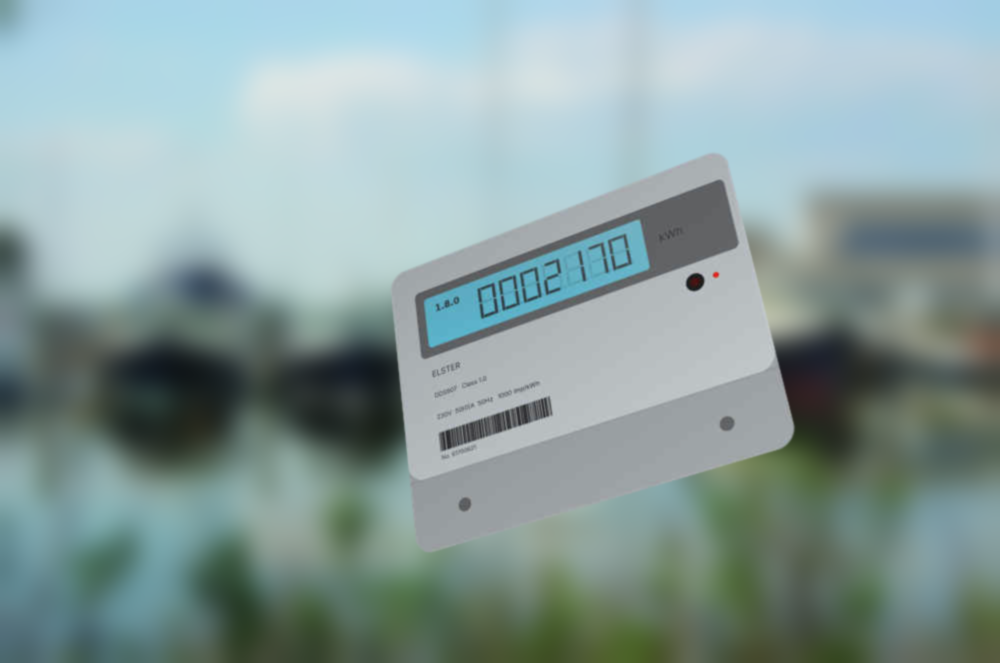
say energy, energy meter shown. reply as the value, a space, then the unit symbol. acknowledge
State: 2170 kWh
